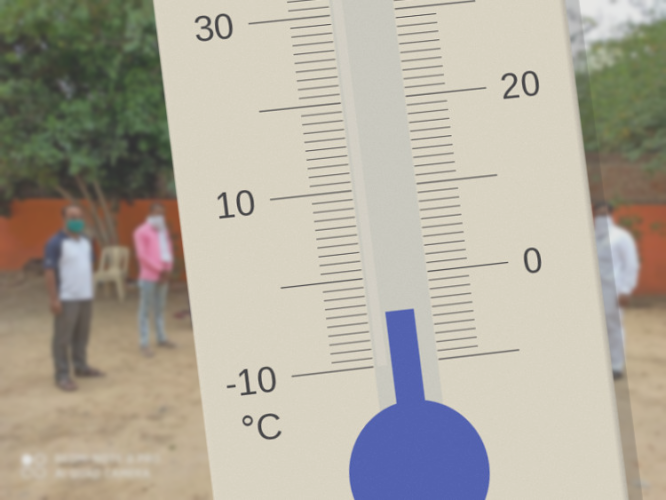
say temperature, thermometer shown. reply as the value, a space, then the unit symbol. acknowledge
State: -4 °C
